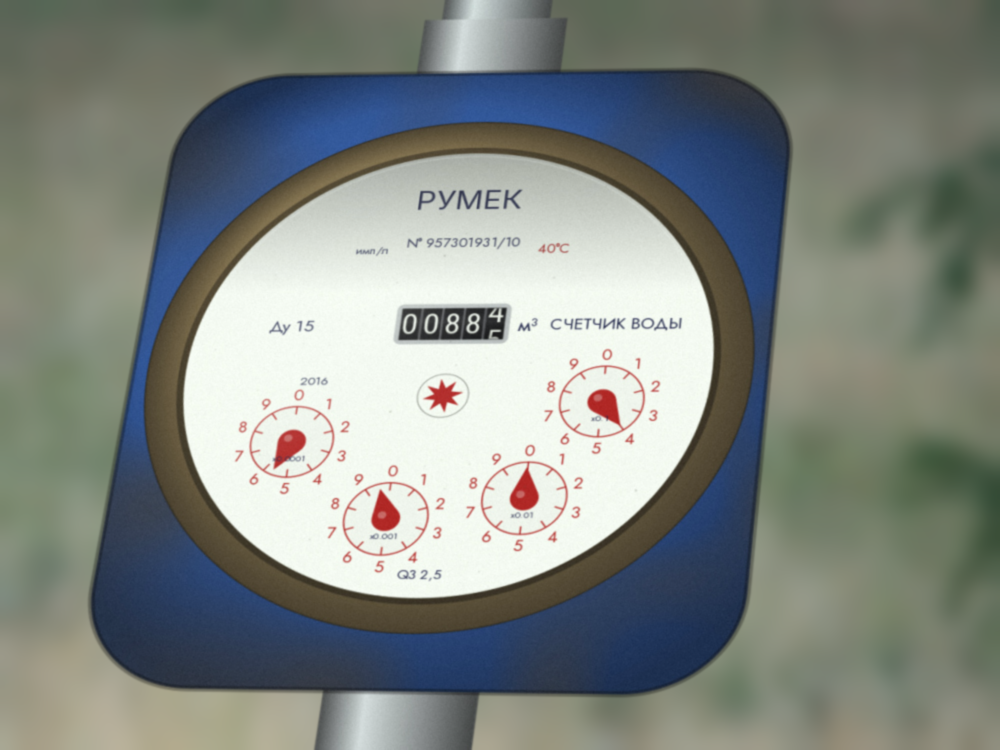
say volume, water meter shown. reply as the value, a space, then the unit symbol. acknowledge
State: 884.3995 m³
